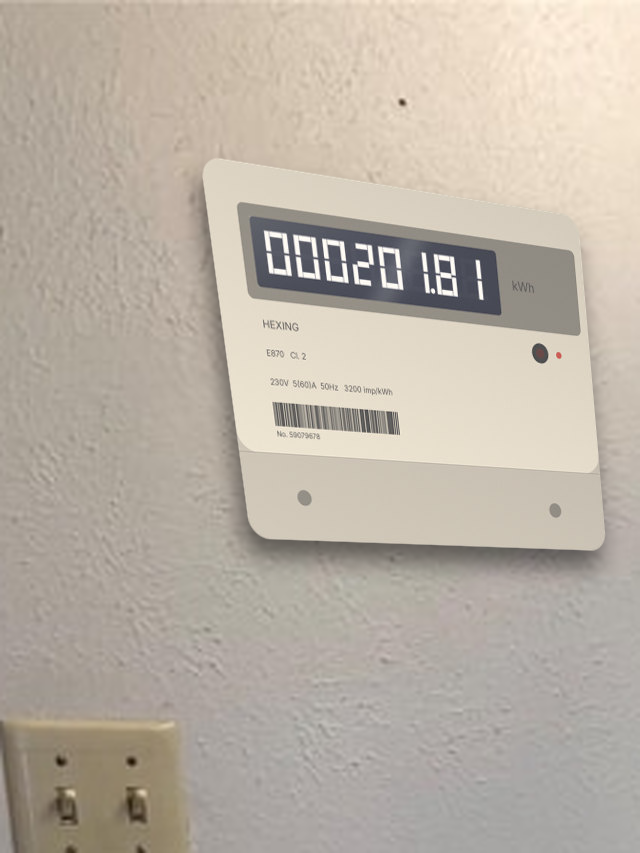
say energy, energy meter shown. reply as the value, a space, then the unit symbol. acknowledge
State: 201.81 kWh
